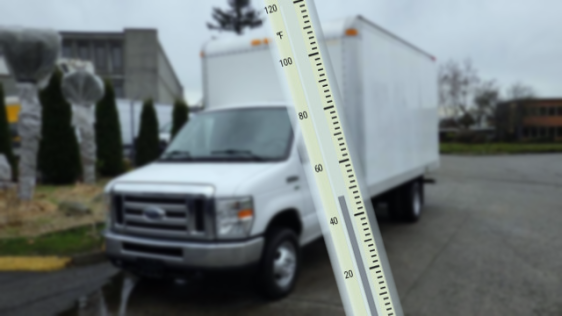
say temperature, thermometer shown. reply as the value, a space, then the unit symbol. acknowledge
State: 48 °F
